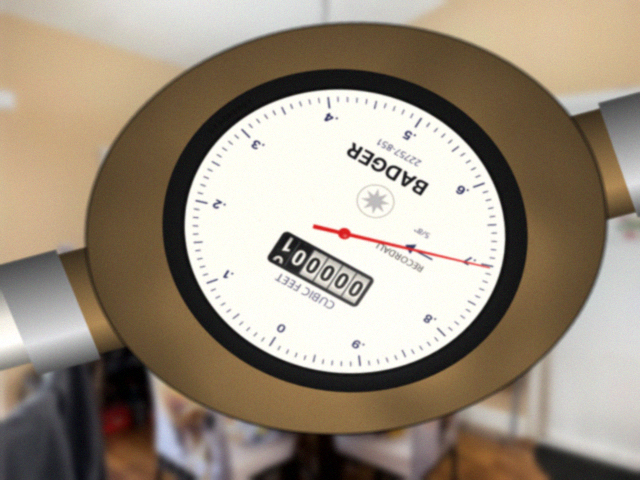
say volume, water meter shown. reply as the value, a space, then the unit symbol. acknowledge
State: 0.70 ft³
